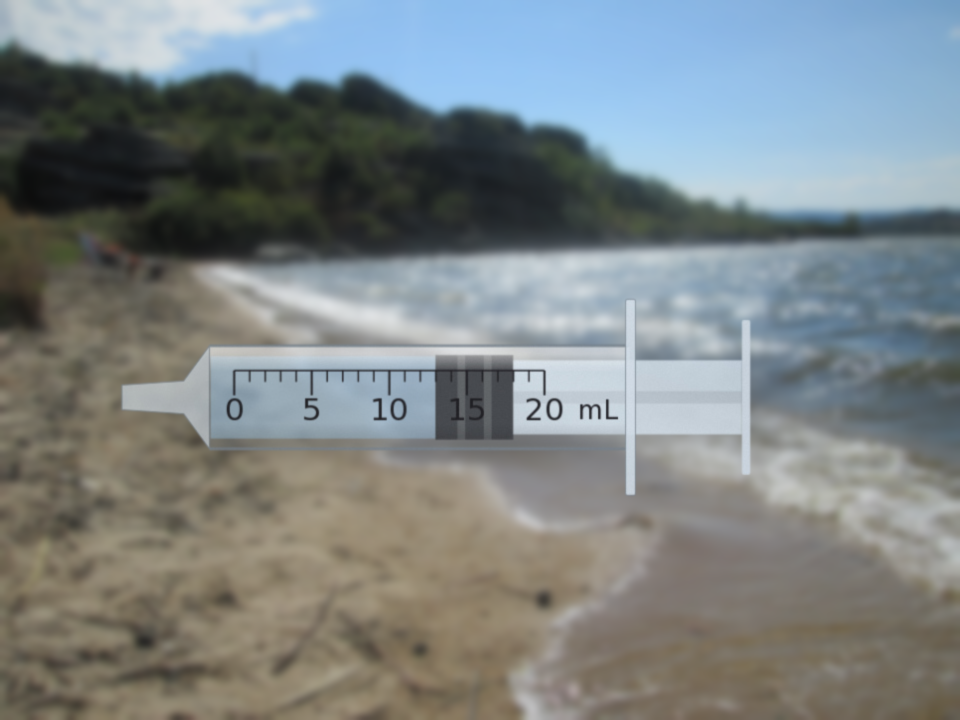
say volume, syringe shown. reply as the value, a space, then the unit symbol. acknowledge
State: 13 mL
